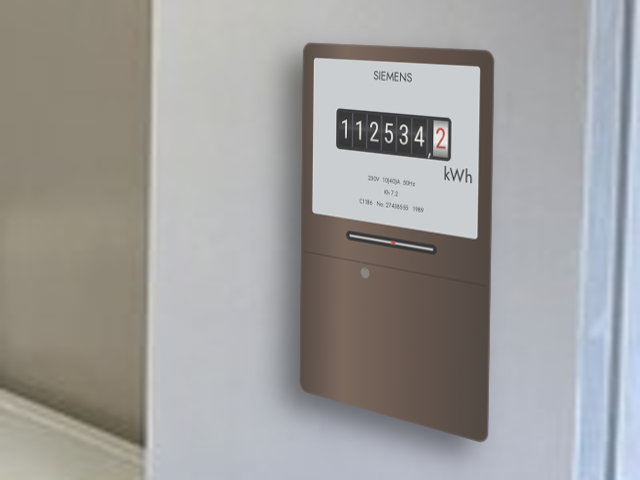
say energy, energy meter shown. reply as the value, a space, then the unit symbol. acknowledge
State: 112534.2 kWh
